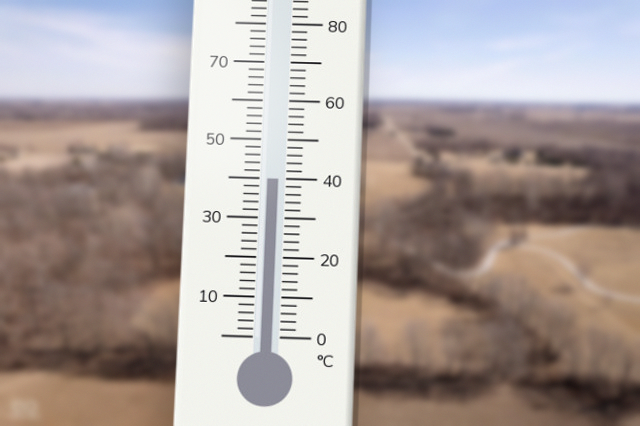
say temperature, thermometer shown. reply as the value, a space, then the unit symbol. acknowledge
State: 40 °C
